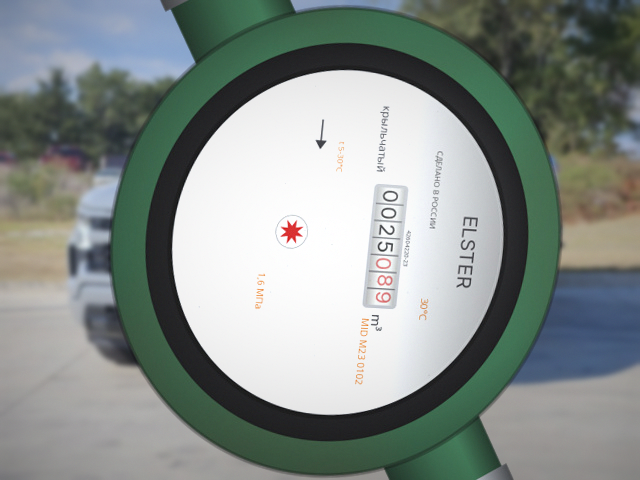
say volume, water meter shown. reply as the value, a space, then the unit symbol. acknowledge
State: 25.089 m³
